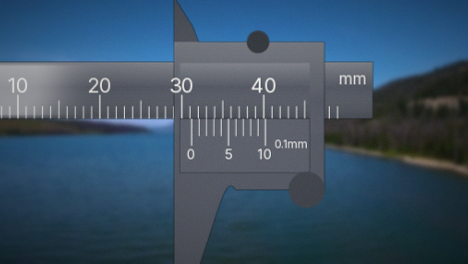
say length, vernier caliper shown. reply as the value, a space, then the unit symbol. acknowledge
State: 31.2 mm
